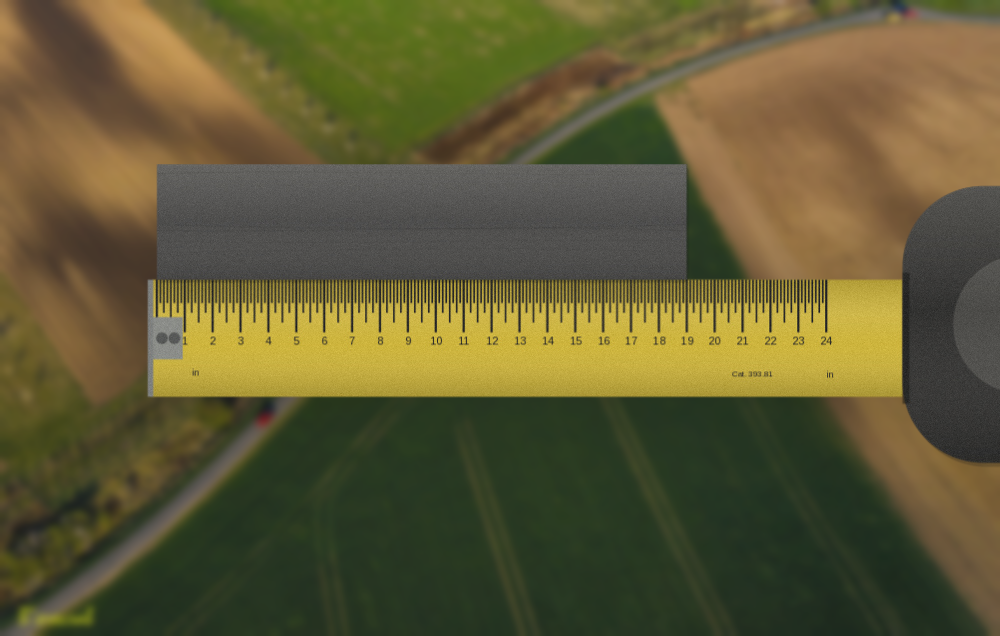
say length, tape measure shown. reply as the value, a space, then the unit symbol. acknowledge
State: 19 in
